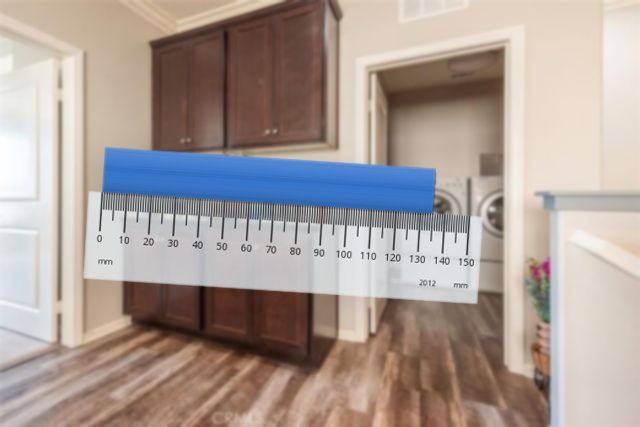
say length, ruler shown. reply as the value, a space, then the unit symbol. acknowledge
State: 135 mm
